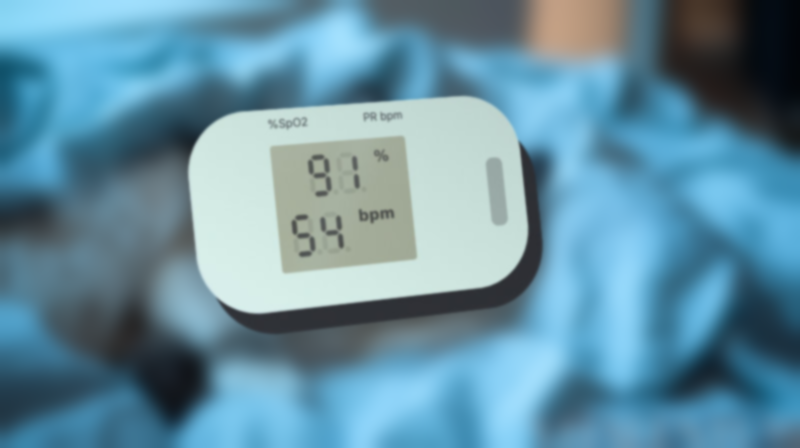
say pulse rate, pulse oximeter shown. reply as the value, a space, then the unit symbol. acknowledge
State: 54 bpm
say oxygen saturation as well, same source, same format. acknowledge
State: 91 %
